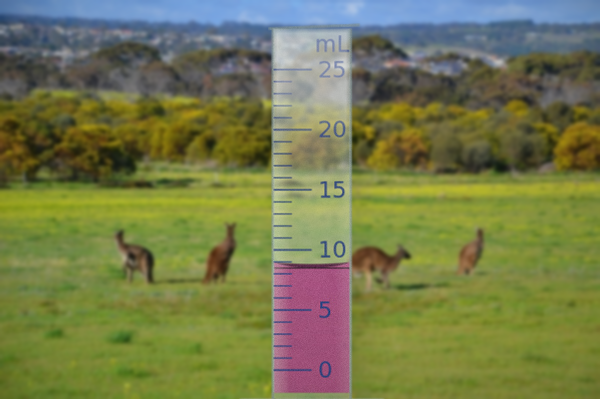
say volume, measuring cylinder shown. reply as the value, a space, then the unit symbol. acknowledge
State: 8.5 mL
